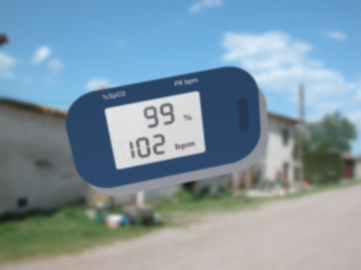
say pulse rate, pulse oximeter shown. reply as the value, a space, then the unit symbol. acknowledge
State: 102 bpm
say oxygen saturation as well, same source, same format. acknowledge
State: 99 %
